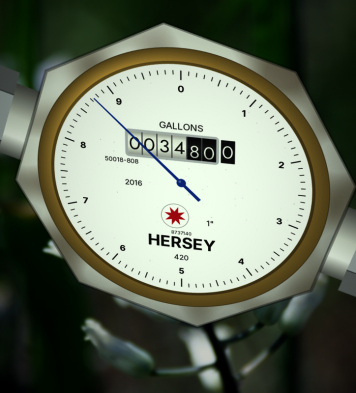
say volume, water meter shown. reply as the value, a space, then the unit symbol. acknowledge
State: 34798.7 gal
